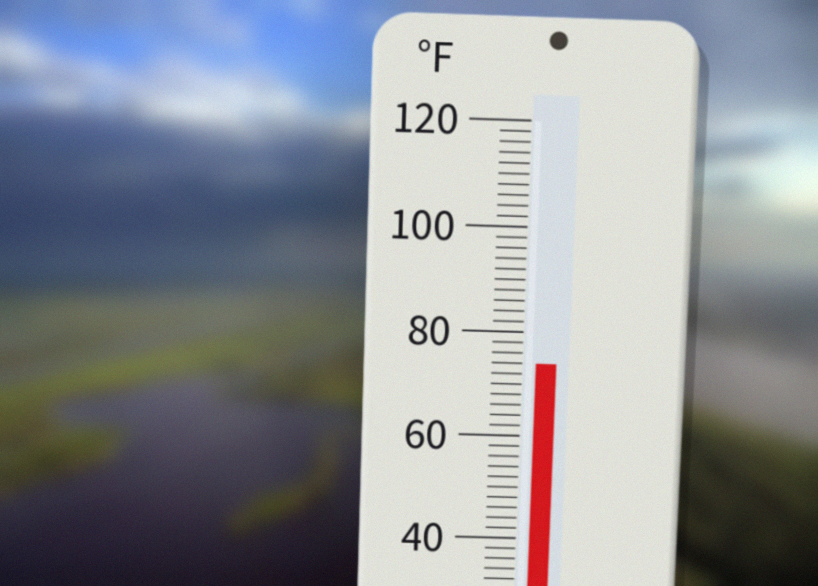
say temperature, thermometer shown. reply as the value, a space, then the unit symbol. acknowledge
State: 74 °F
